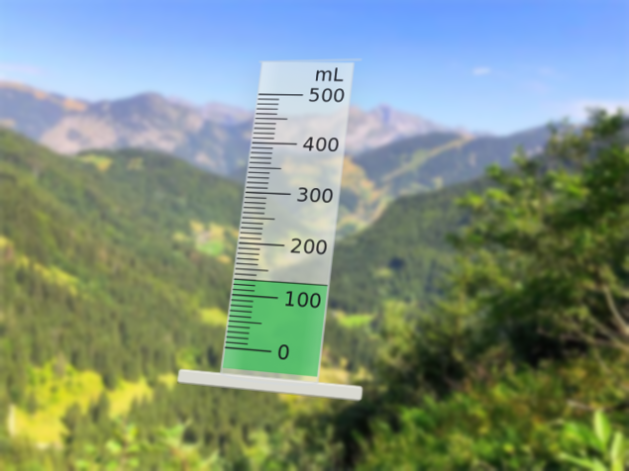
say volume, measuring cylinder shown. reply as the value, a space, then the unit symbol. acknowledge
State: 130 mL
